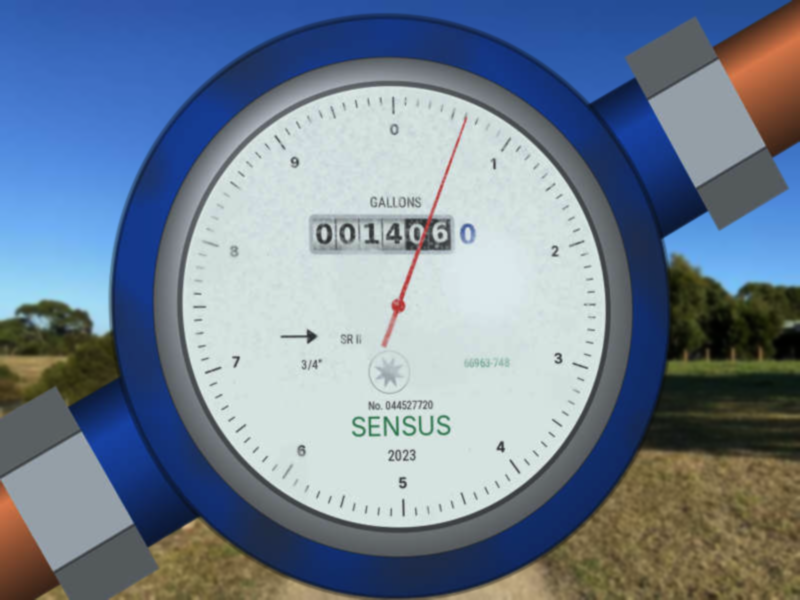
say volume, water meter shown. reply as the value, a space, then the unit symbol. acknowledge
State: 14060.6 gal
